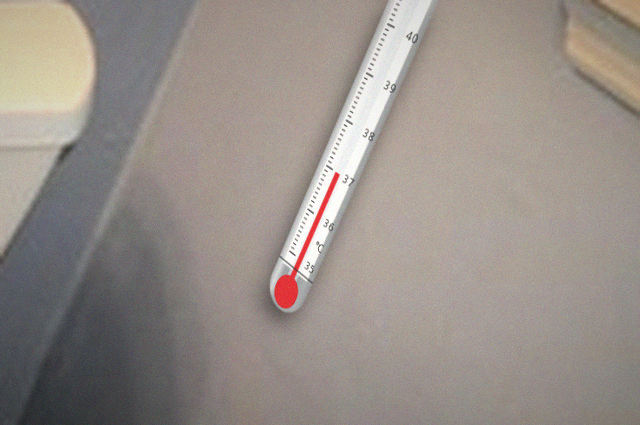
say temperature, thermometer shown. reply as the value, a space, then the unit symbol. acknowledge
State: 37 °C
